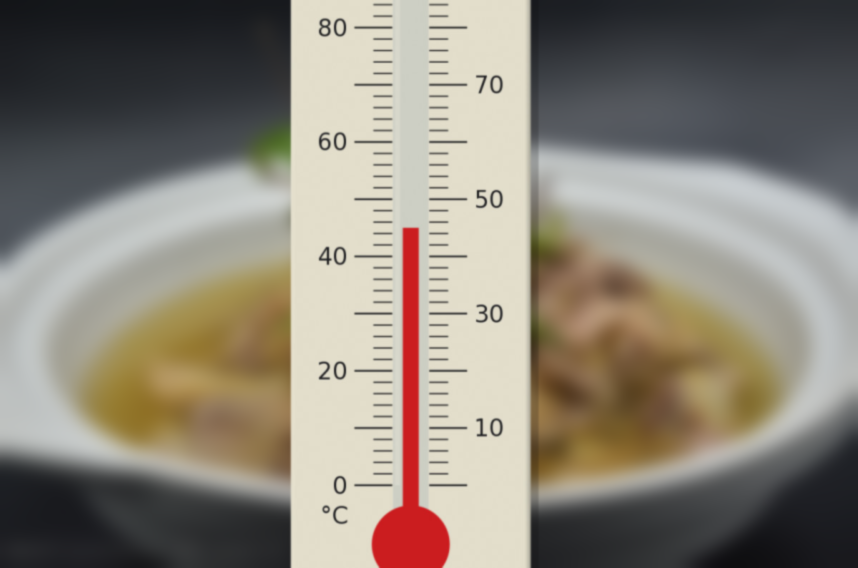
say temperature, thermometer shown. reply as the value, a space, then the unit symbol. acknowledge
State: 45 °C
